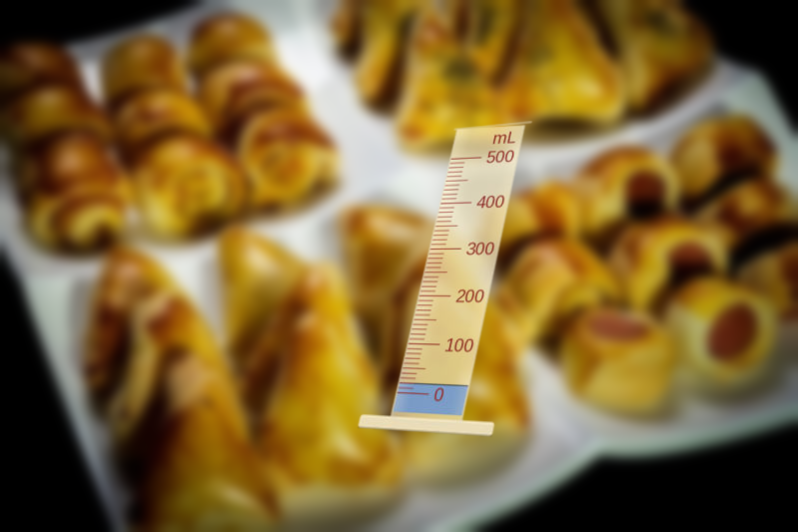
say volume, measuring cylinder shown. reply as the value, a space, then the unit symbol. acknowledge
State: 20 mL
